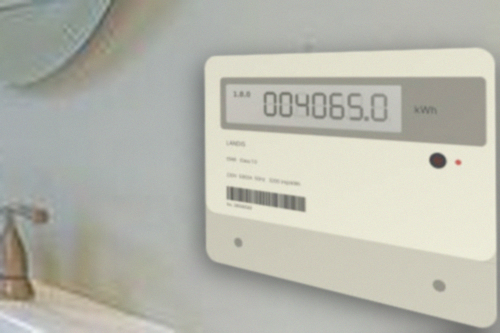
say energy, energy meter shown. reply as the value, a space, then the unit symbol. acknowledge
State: 4065.0 kWh
